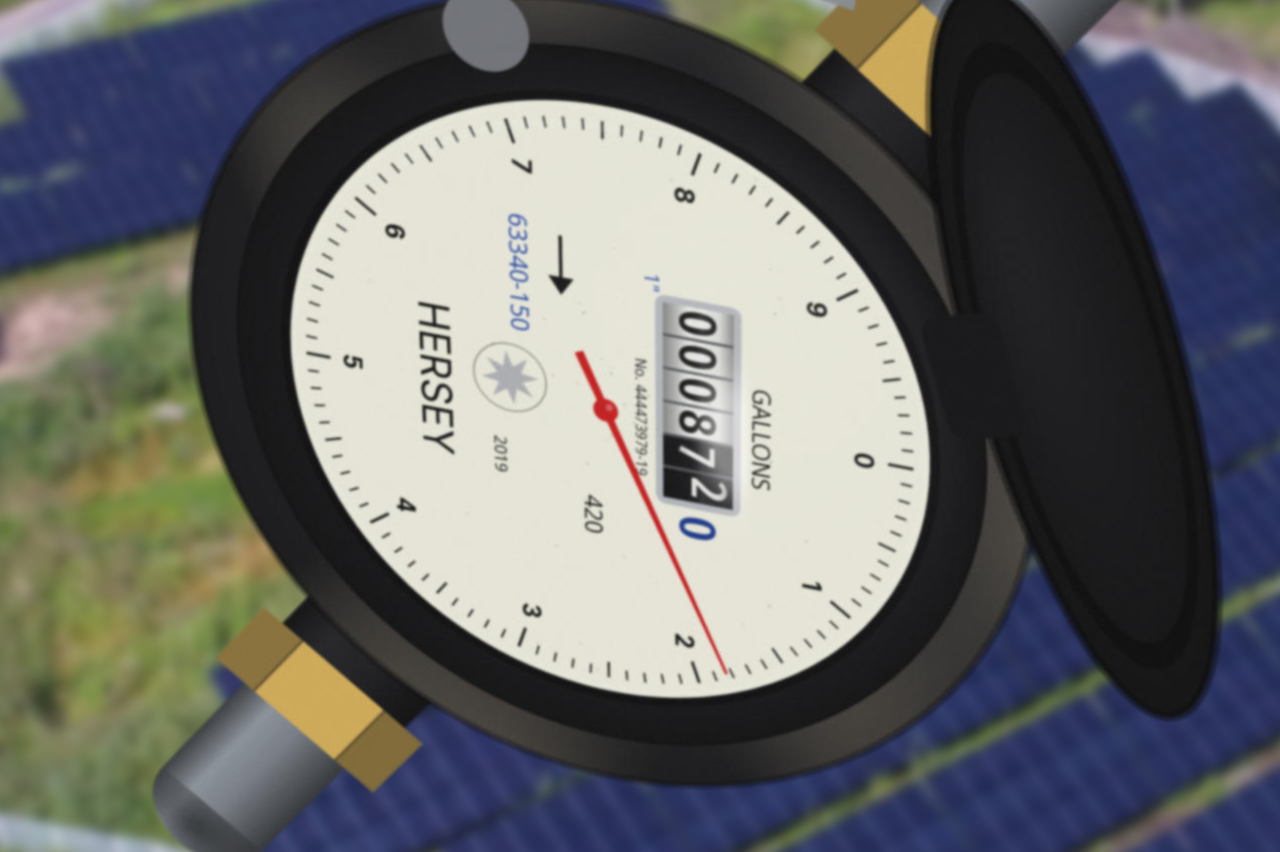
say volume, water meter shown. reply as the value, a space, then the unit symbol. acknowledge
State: 8721.8 gal
